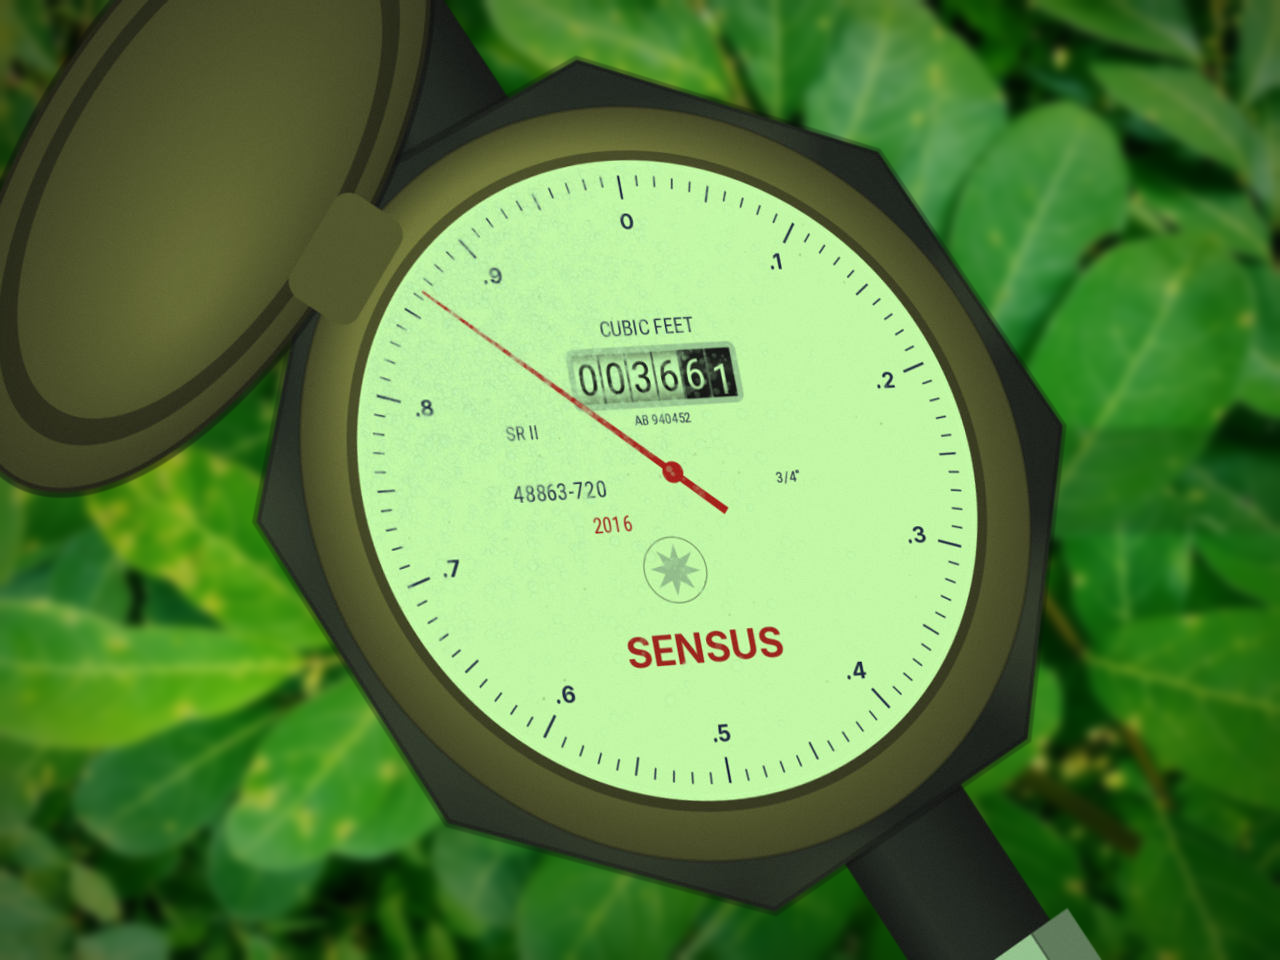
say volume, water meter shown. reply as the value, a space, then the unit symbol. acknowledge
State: 3660.86 ft³
